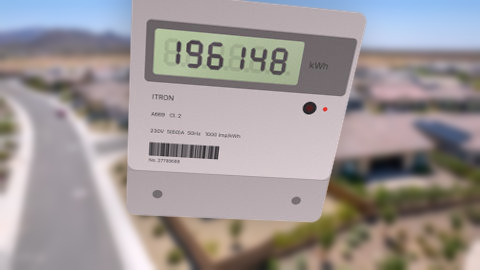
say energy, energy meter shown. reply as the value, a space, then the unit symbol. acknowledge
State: 196148 kWh
